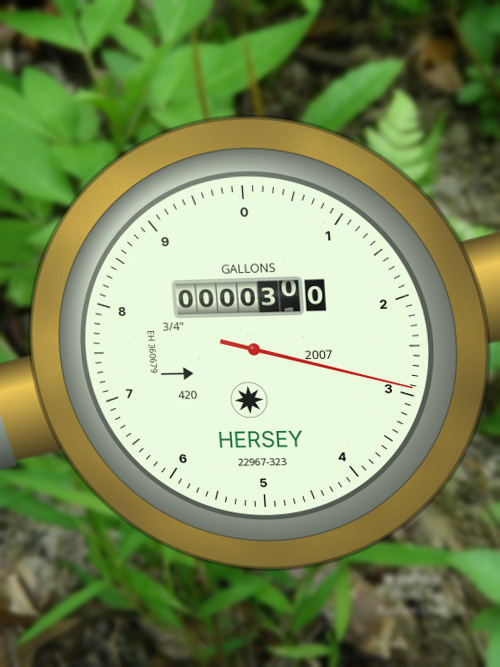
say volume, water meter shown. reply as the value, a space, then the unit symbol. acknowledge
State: 302.9 gal
